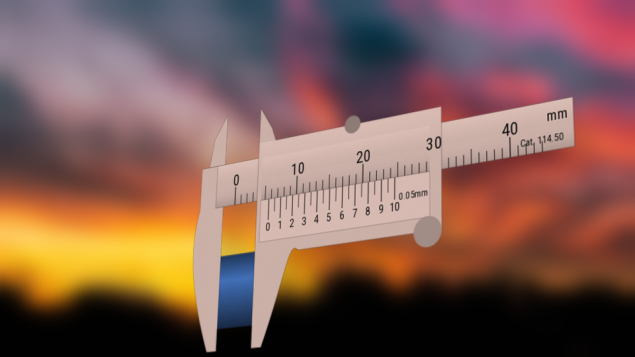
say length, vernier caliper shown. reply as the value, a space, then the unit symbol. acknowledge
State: 5.6 mm
